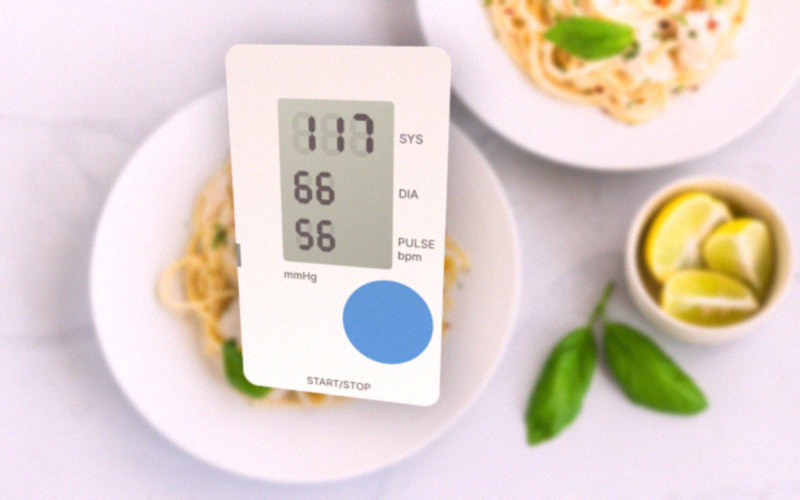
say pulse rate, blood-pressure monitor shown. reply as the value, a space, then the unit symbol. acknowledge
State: 56 bpm
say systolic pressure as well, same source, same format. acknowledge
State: 117 mmHg
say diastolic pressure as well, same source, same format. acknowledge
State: 66 mmHg
